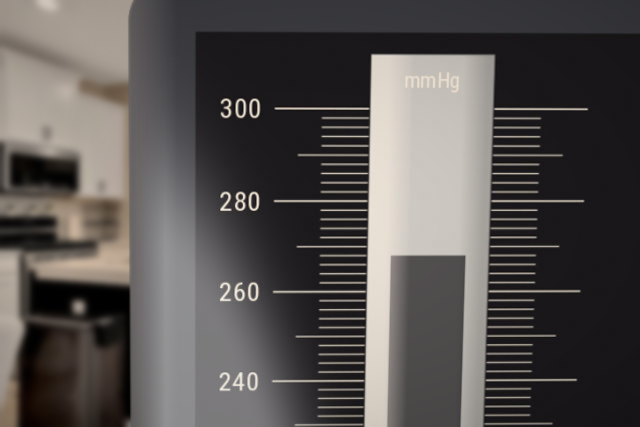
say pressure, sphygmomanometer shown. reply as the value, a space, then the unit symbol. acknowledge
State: 268 mmHg
